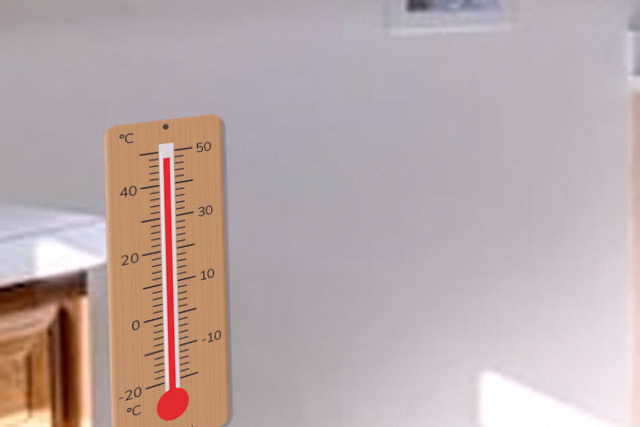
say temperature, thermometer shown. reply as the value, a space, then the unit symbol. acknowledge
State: 48 °C
